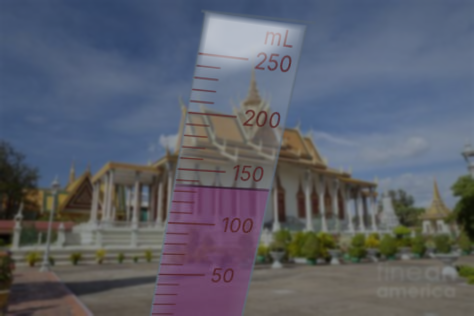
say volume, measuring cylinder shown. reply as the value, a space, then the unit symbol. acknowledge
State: 135 mL
